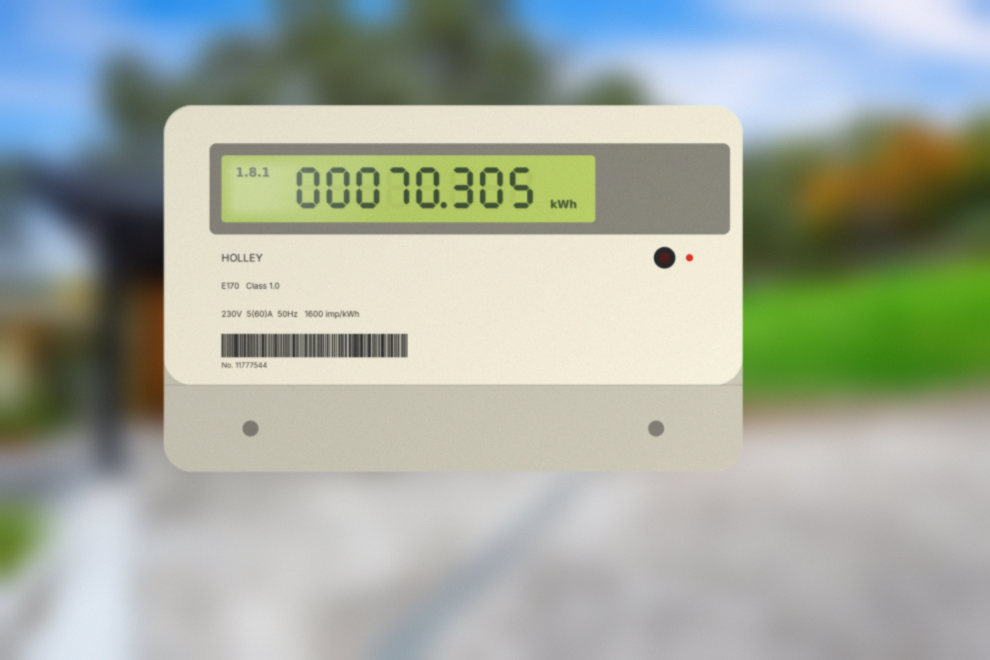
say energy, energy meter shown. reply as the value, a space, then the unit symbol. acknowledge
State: 70.305 kWh
